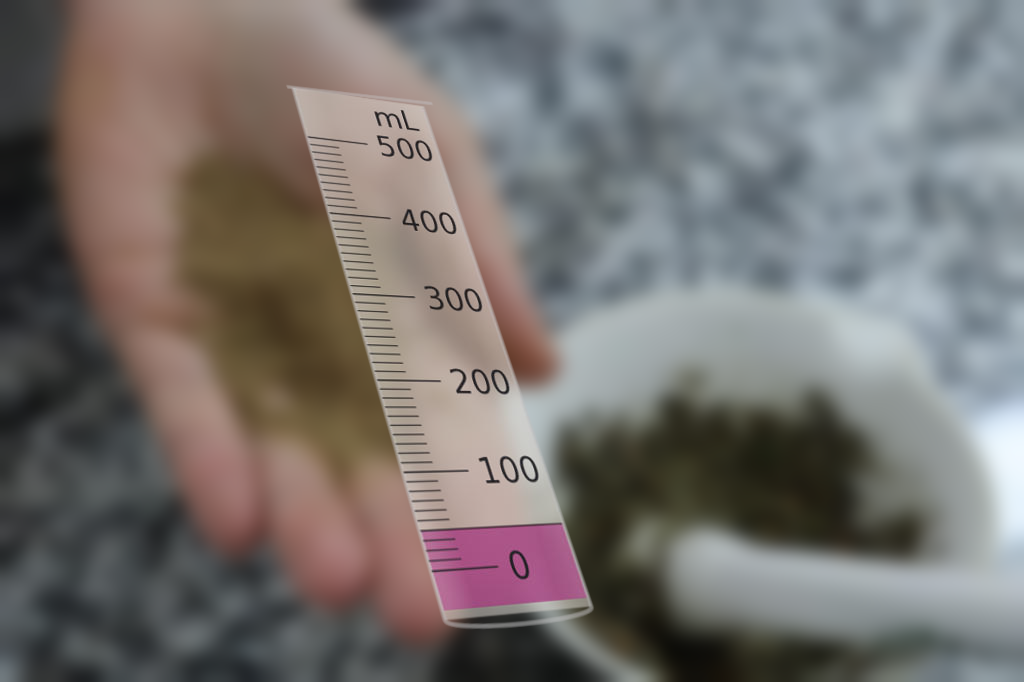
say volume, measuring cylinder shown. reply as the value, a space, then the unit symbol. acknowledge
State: 40 mL
